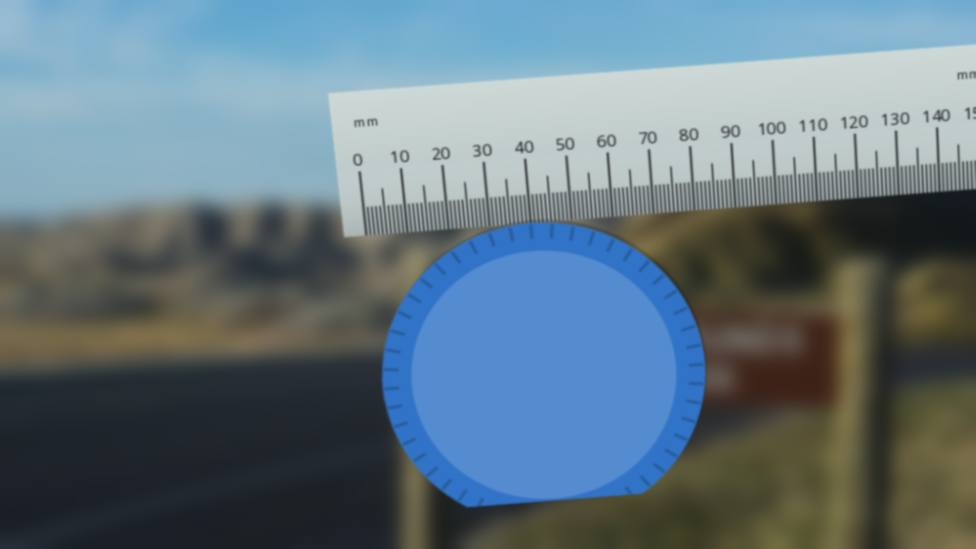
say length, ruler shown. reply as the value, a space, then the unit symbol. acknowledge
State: 80 mm
